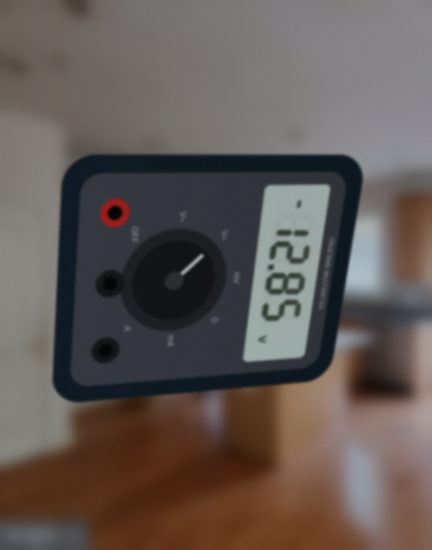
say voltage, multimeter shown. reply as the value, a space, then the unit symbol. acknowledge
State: -12.85 V
